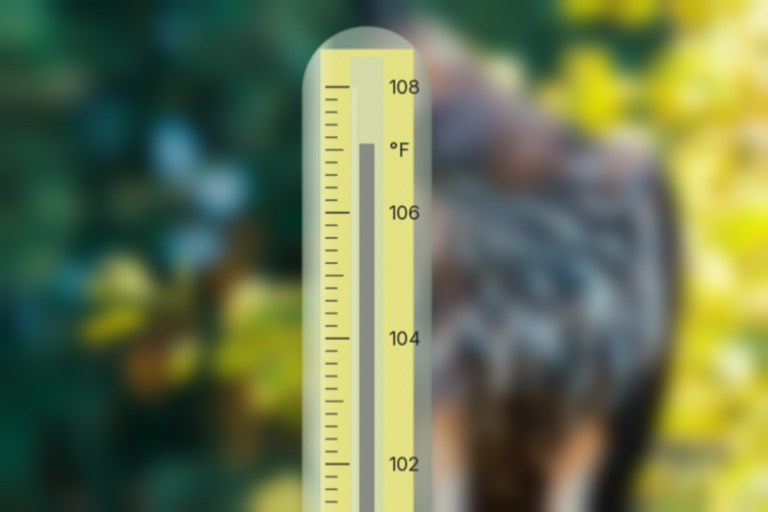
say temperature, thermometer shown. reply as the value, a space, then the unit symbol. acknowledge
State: 107.1 °F
